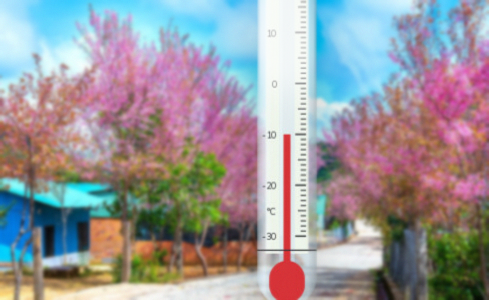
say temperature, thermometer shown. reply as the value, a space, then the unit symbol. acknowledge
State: -10 °C
